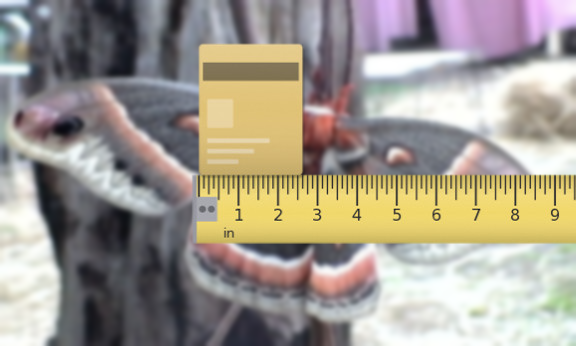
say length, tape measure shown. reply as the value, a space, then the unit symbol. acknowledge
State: 2.625 in
